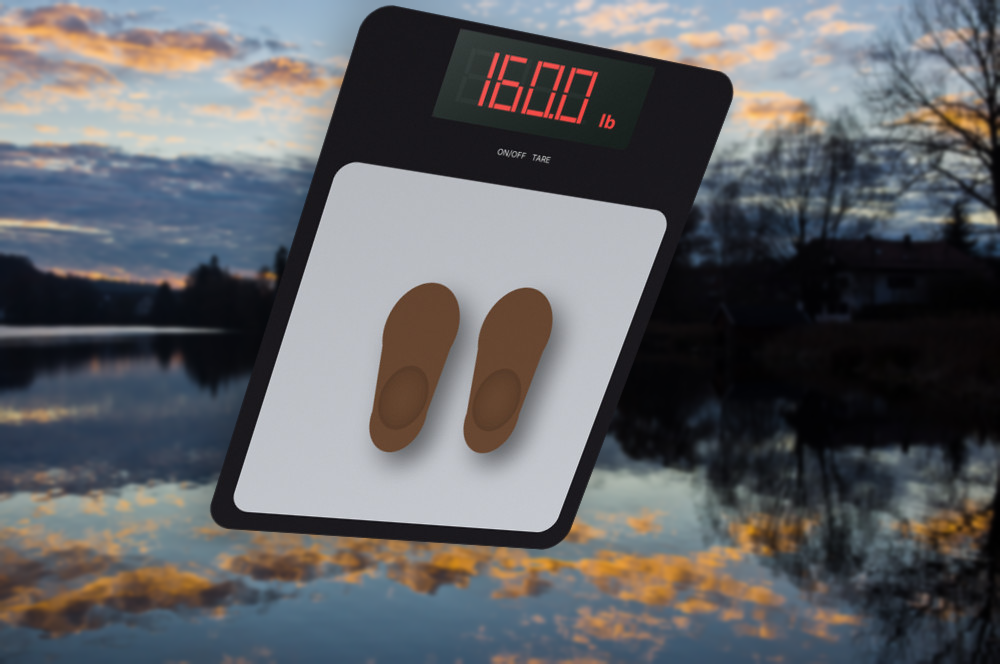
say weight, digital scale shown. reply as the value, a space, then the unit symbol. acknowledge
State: 160.0 lb
